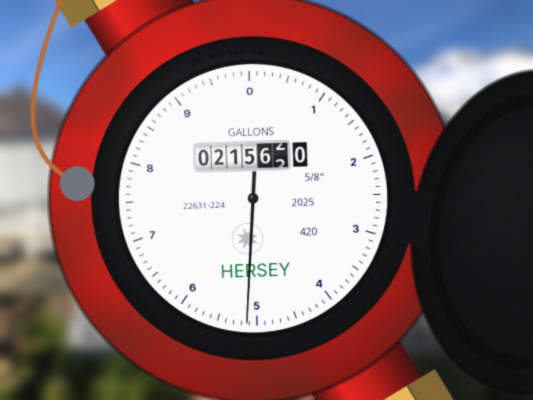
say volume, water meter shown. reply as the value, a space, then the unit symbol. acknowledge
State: 215625.1 gal
